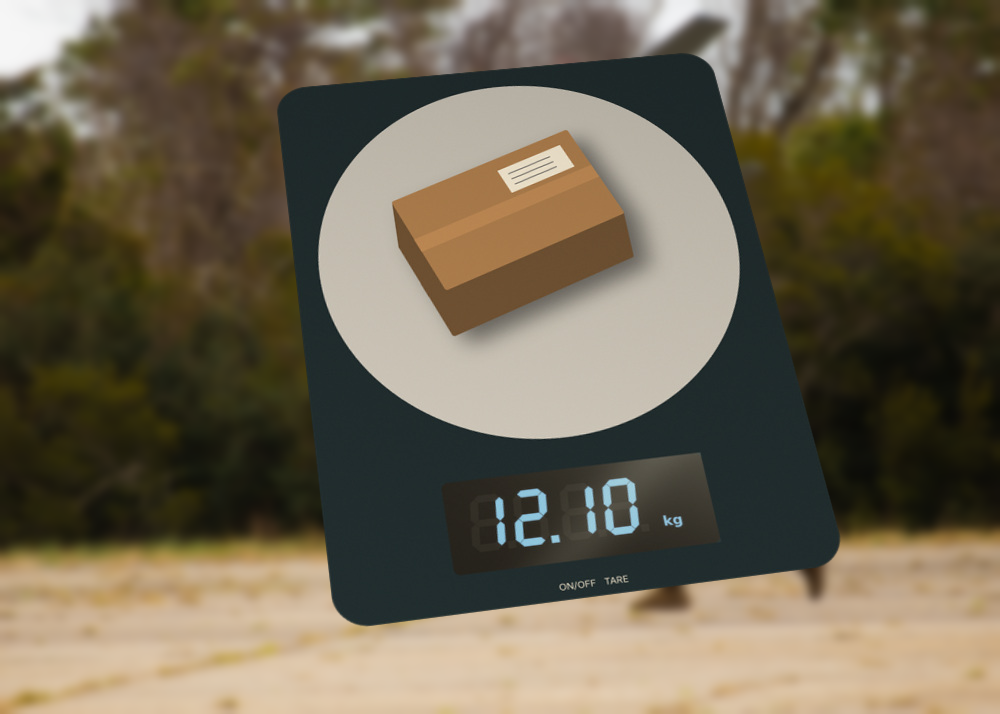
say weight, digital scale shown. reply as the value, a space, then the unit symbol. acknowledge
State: 12.10 kg
